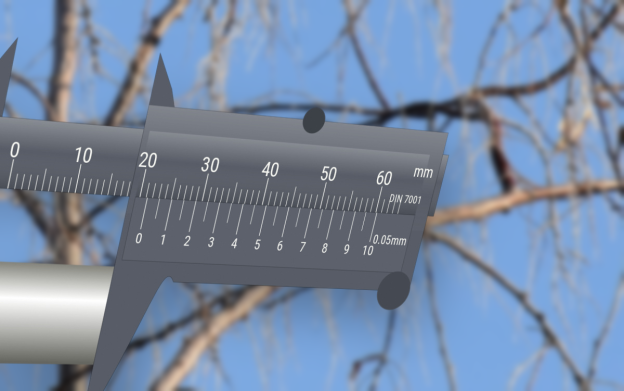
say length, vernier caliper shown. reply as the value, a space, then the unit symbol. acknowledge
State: 21.2 mm
